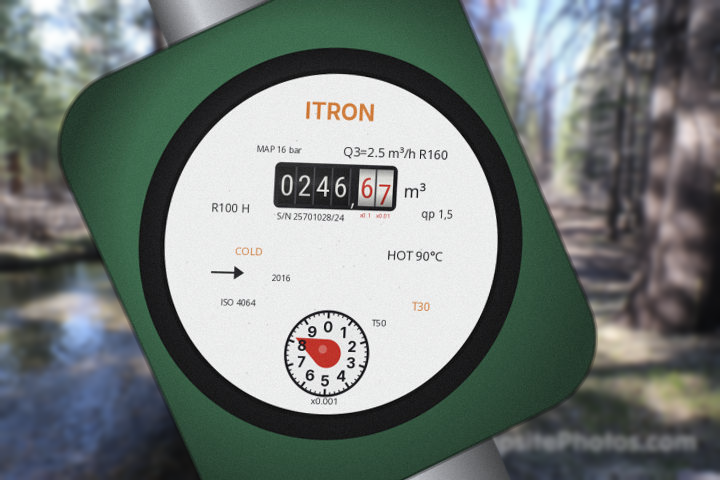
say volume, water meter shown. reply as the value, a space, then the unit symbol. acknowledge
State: 246.668 m³
